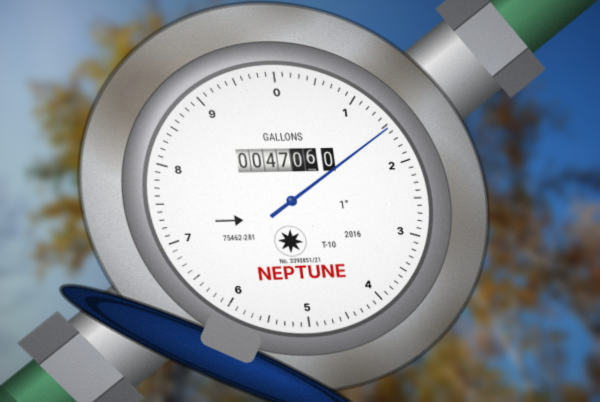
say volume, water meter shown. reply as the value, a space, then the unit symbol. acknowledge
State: 47061.5 gal
